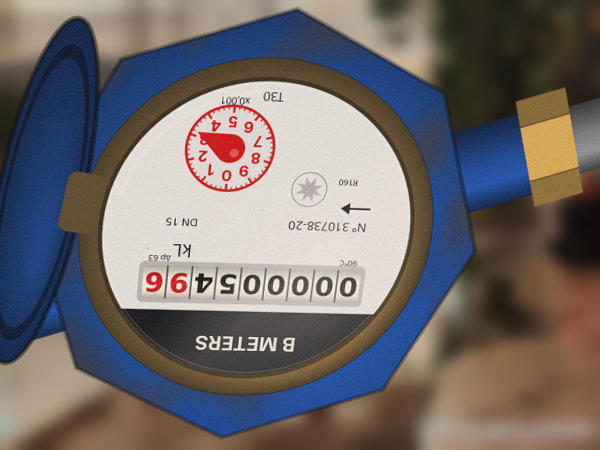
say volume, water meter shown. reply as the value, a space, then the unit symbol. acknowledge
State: 54.963 kL
